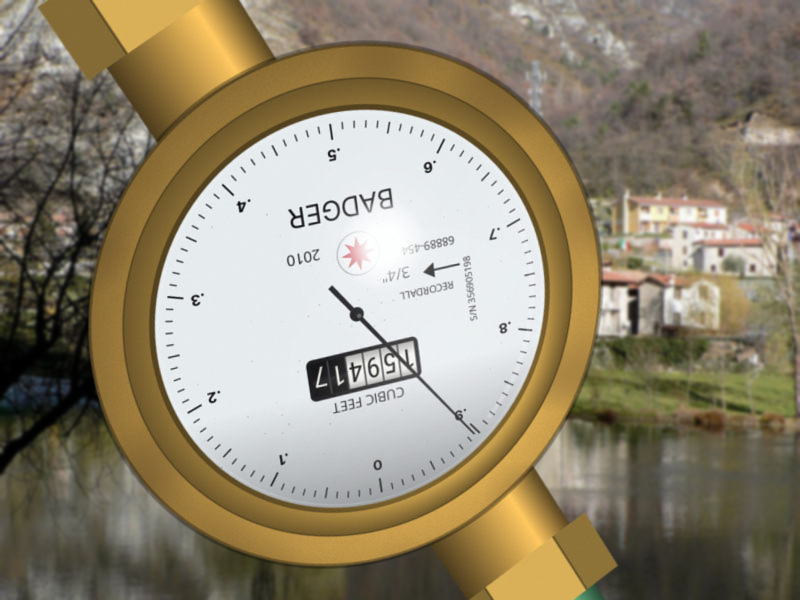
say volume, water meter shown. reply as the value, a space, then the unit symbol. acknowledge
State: 159416.90 ft³
